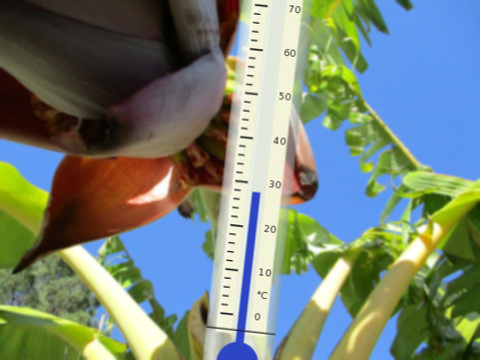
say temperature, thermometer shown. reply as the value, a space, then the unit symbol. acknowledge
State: 28 °C
